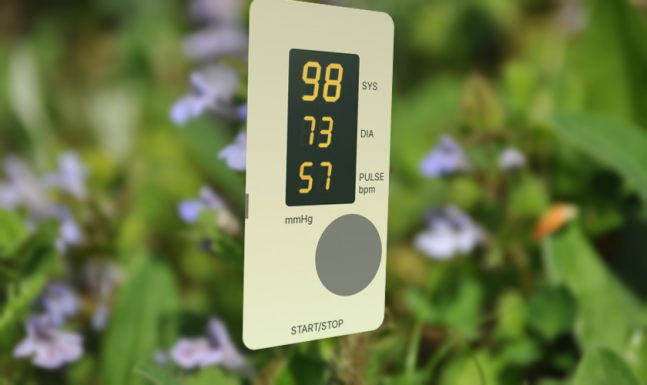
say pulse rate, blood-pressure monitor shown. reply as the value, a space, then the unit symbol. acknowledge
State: 57 bpm
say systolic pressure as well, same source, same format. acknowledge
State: 98 mmHg
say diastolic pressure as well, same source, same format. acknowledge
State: 73 mmHg
